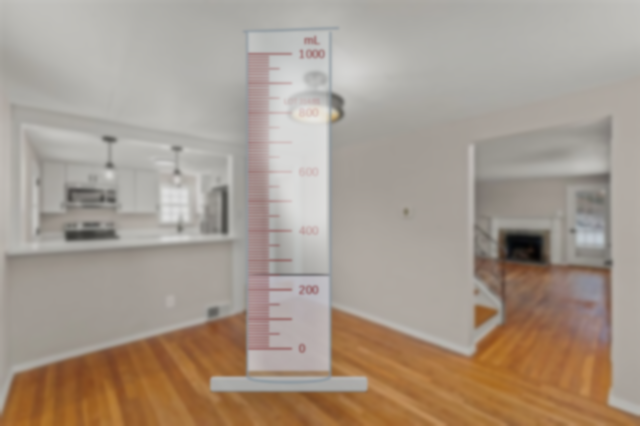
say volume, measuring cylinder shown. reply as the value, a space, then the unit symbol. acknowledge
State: 250 mL
